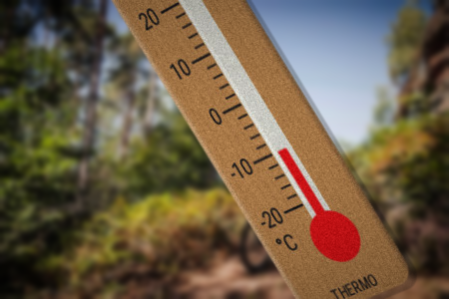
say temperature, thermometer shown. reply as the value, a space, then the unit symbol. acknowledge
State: -10 °C
